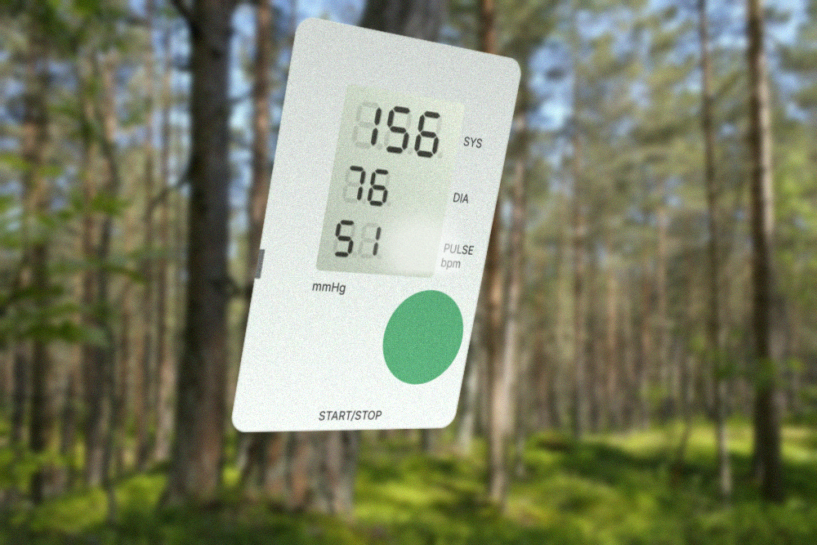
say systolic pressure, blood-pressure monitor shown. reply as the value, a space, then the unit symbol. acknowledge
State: 156 mmHg
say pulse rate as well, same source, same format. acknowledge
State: 51 bpm
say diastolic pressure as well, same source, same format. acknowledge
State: 76 mmHg
